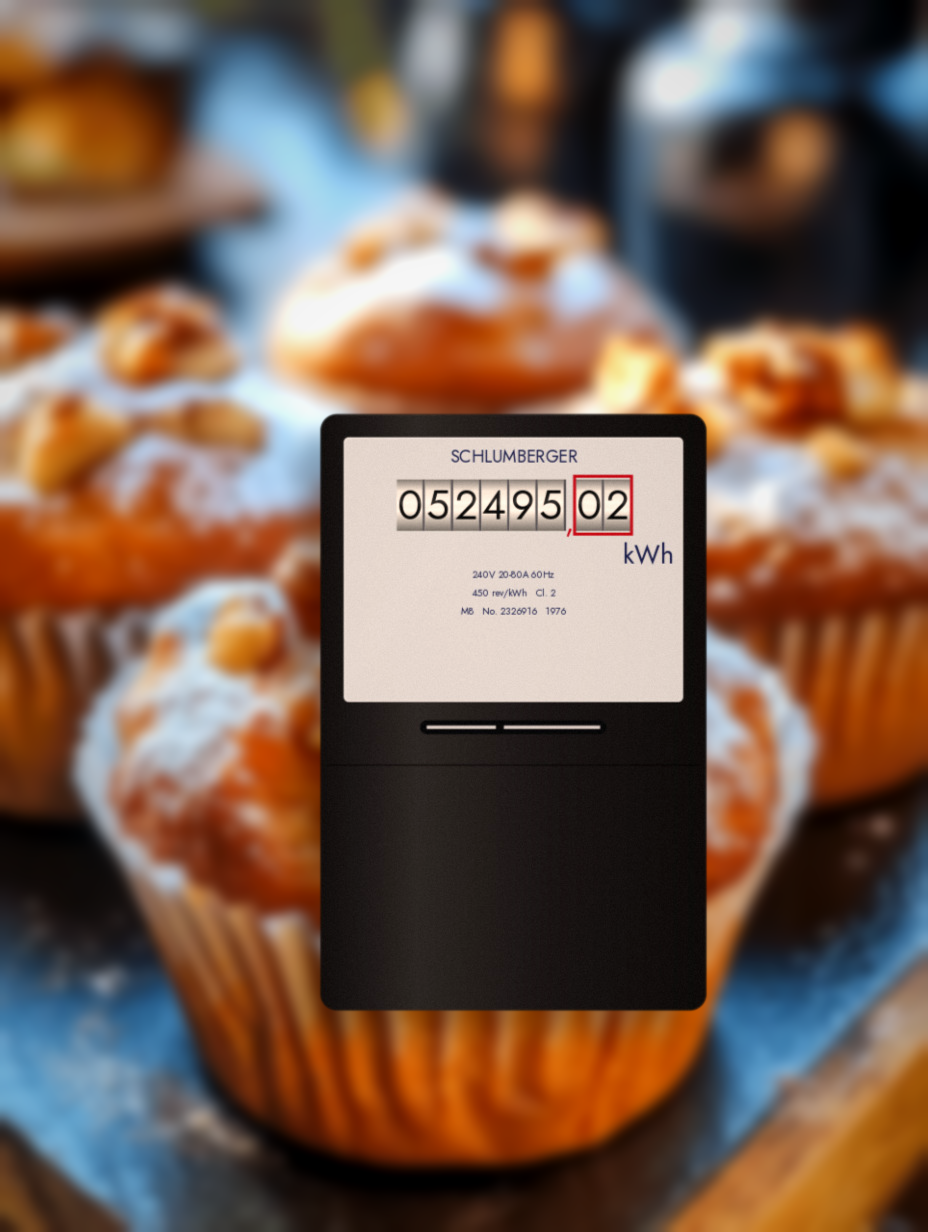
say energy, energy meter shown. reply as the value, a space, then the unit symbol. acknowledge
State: 52495.02 kWh
